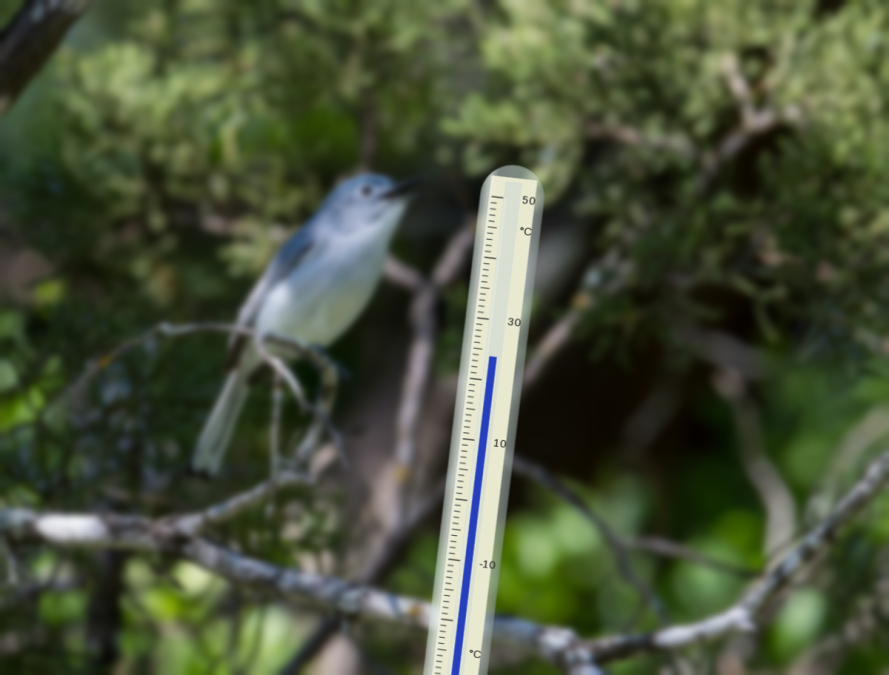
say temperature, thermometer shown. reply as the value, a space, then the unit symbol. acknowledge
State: 24 °C
